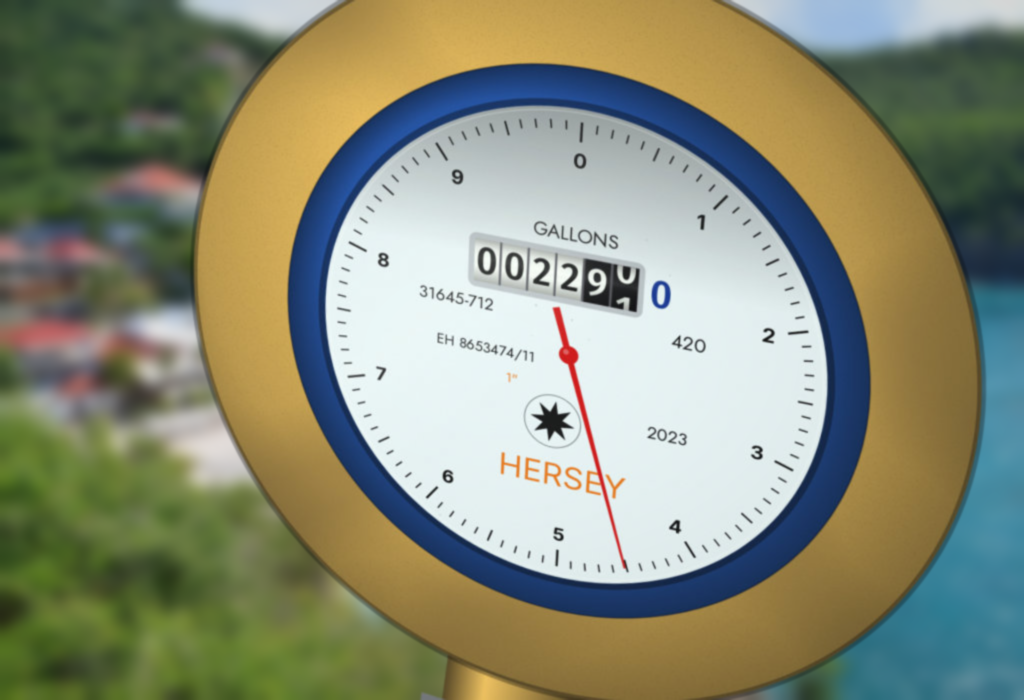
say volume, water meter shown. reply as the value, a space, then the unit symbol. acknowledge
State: 22904.5 gal
